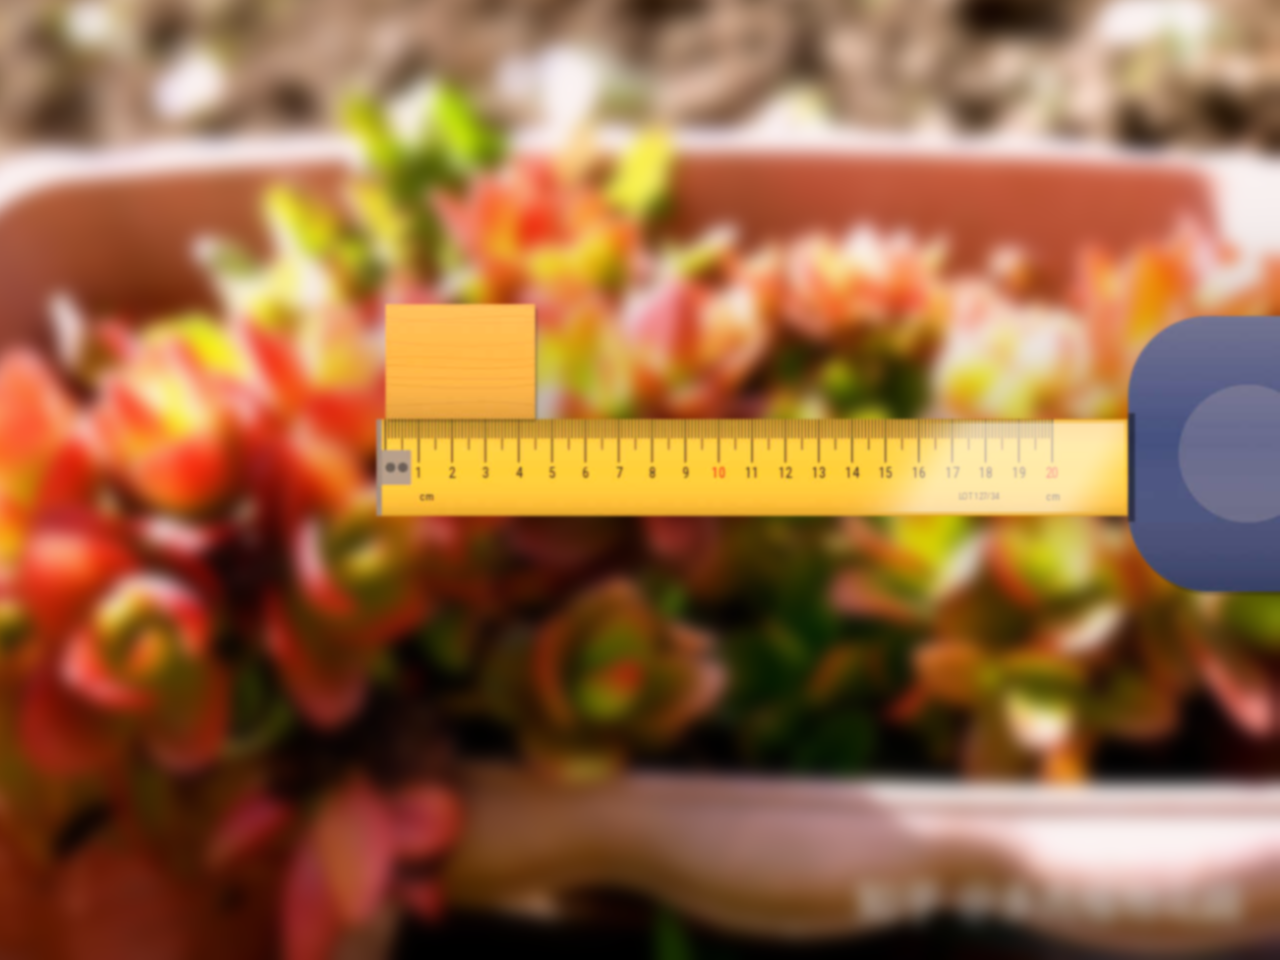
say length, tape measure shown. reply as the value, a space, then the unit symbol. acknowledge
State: 4.5 cm
